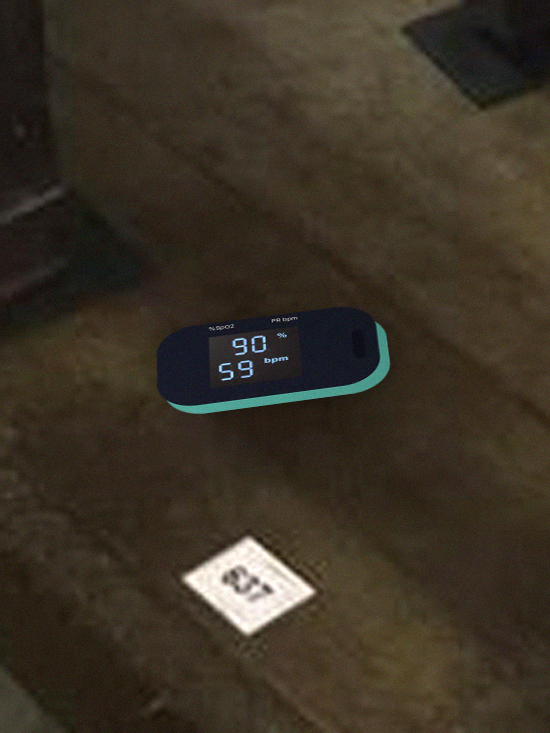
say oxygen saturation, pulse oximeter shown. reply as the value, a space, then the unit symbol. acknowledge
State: 90 %
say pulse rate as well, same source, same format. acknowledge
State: 59 bpm
